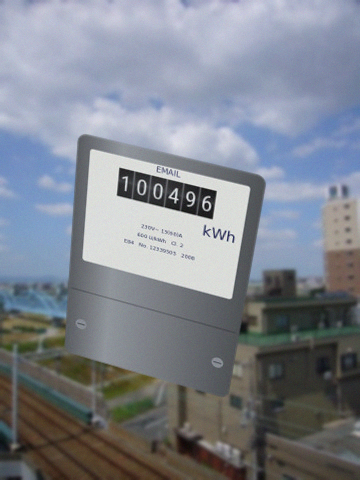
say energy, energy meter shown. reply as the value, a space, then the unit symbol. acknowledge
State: 100496 kWh
